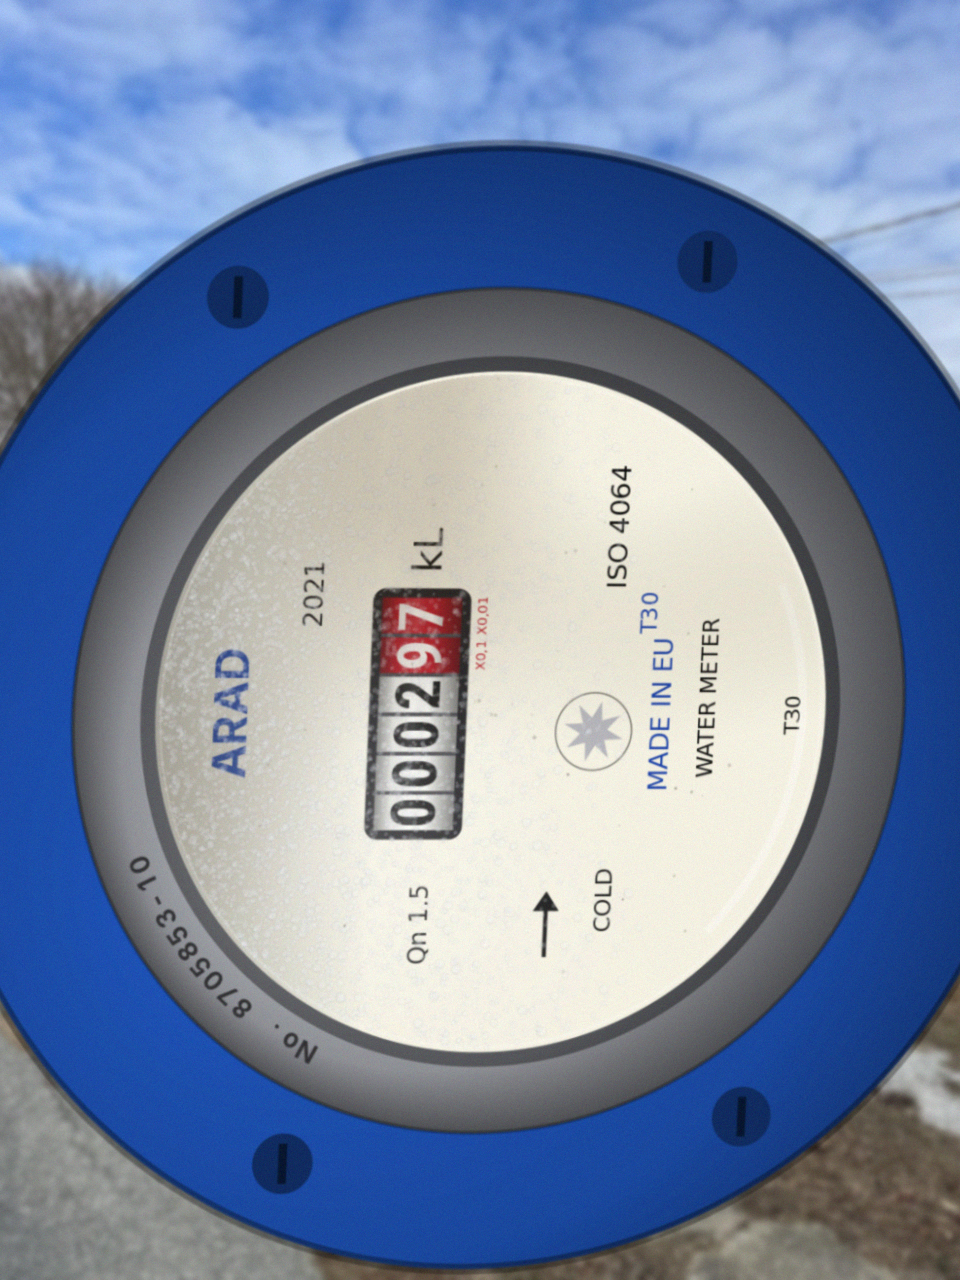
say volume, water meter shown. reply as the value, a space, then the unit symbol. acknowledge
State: 2.97 kL
